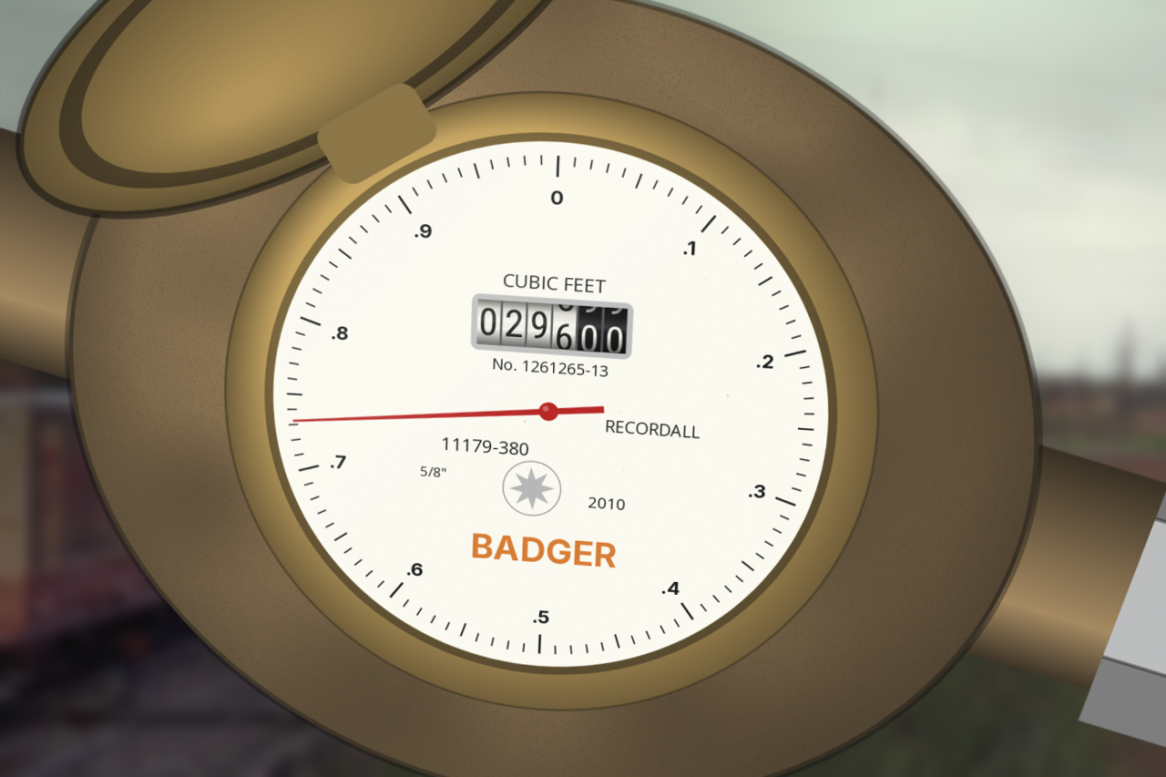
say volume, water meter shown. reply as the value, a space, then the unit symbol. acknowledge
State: 29599.73 ft³
